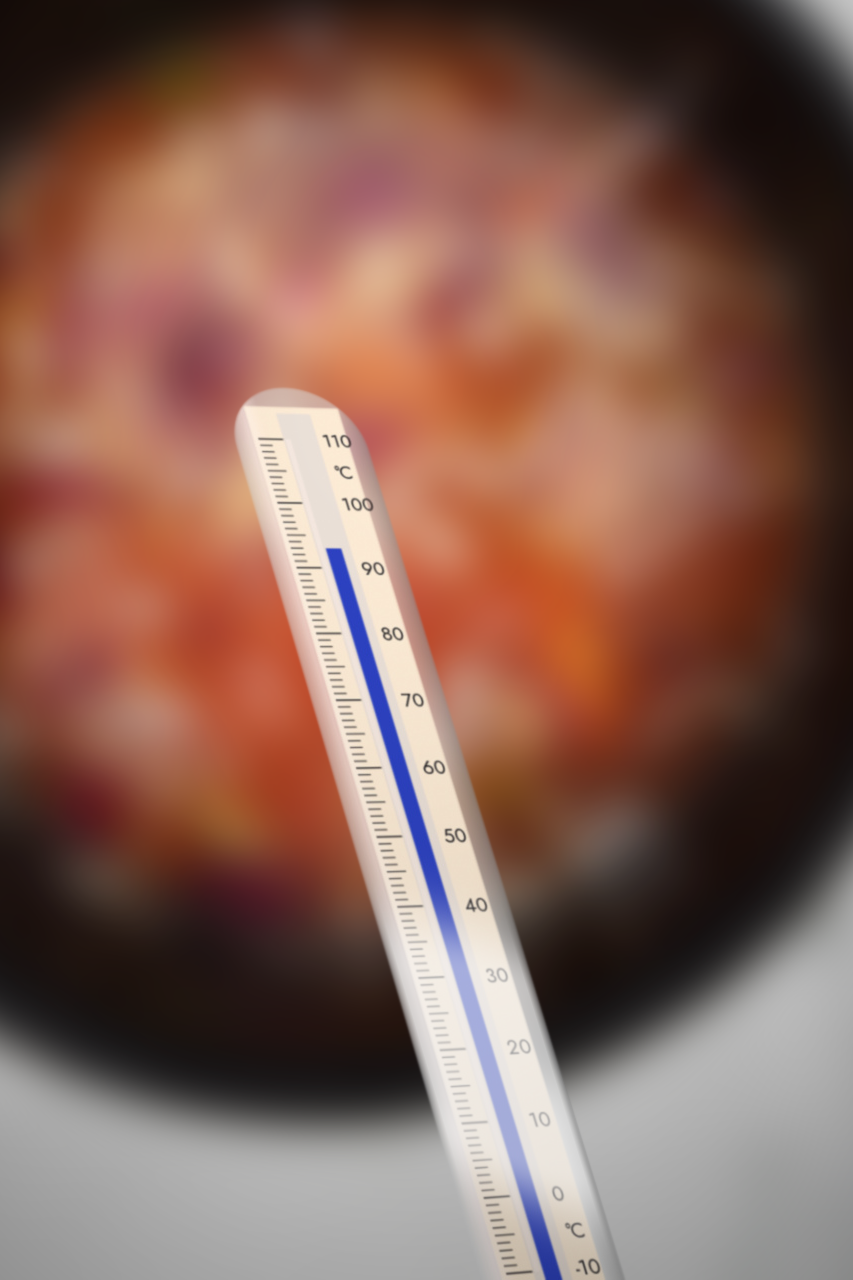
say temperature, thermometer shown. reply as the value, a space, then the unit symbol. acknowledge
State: 93 °C
